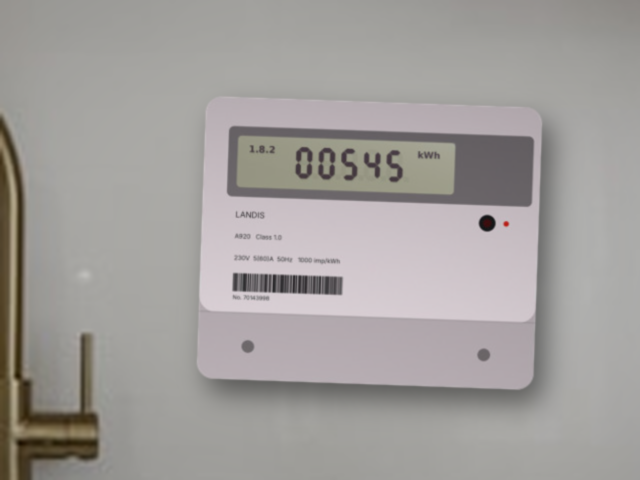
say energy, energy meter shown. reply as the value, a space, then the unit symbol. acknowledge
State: 545 kWh
